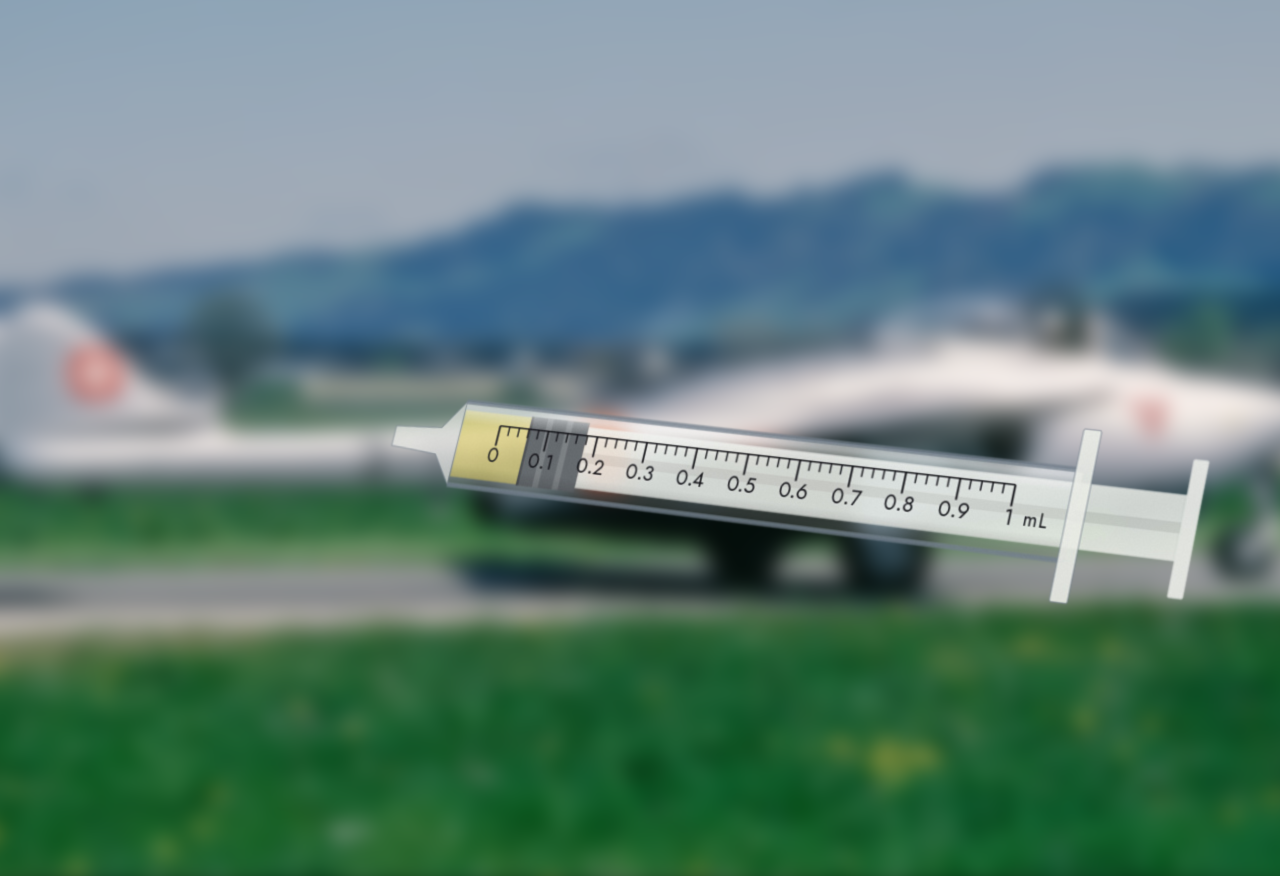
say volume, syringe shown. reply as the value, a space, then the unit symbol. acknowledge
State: 0.06 mL
